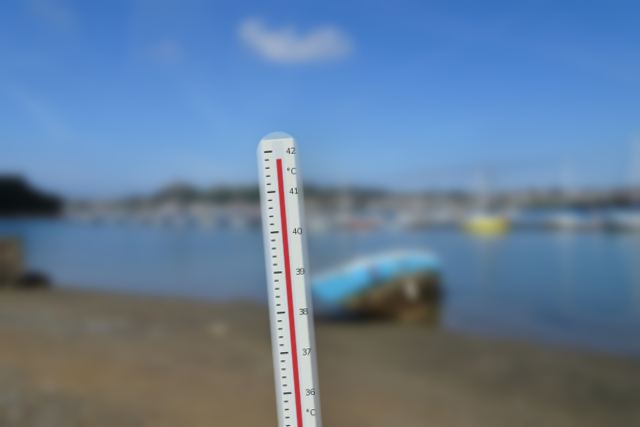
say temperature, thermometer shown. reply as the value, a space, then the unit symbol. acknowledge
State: 41.8 °C
